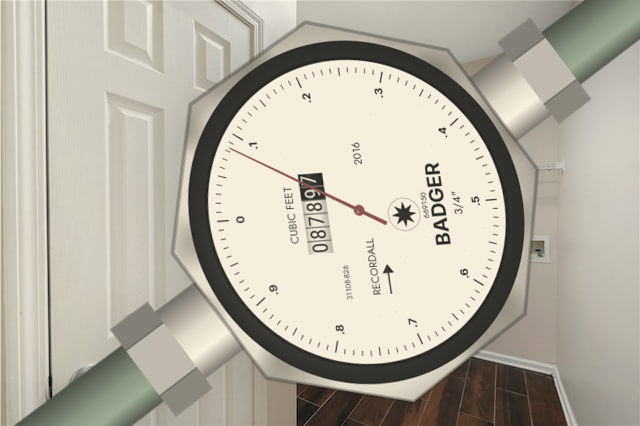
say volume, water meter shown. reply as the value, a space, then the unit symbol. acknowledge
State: 87897.08 ft³
